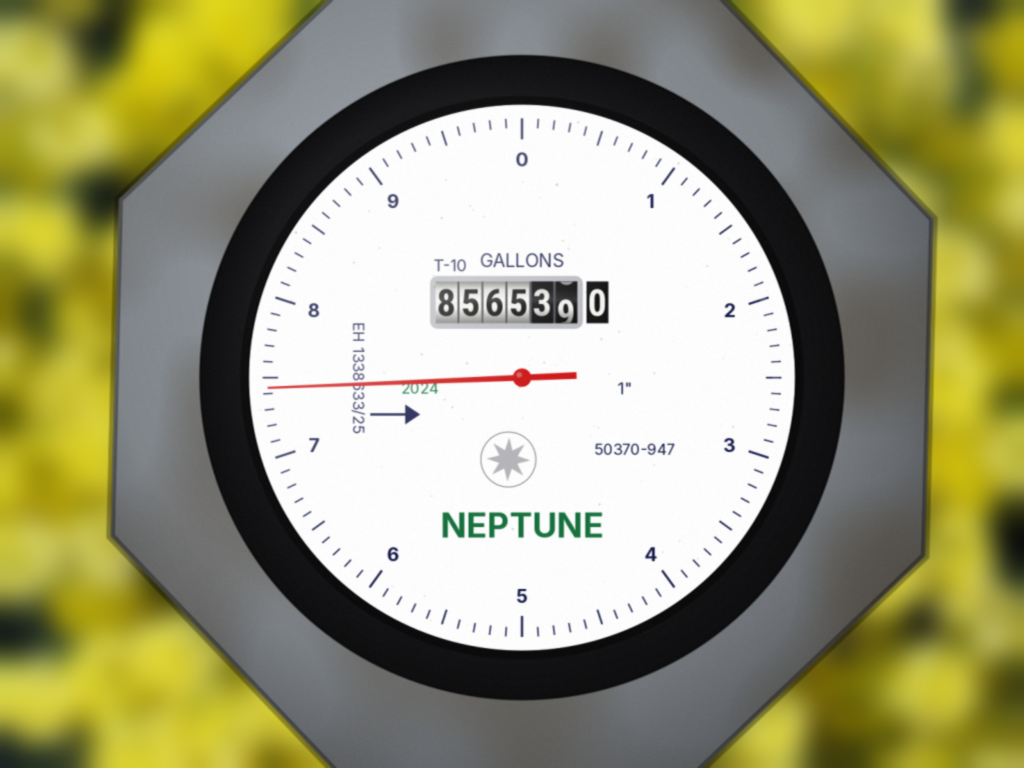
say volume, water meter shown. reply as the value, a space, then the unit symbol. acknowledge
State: 8565387.4 gal
